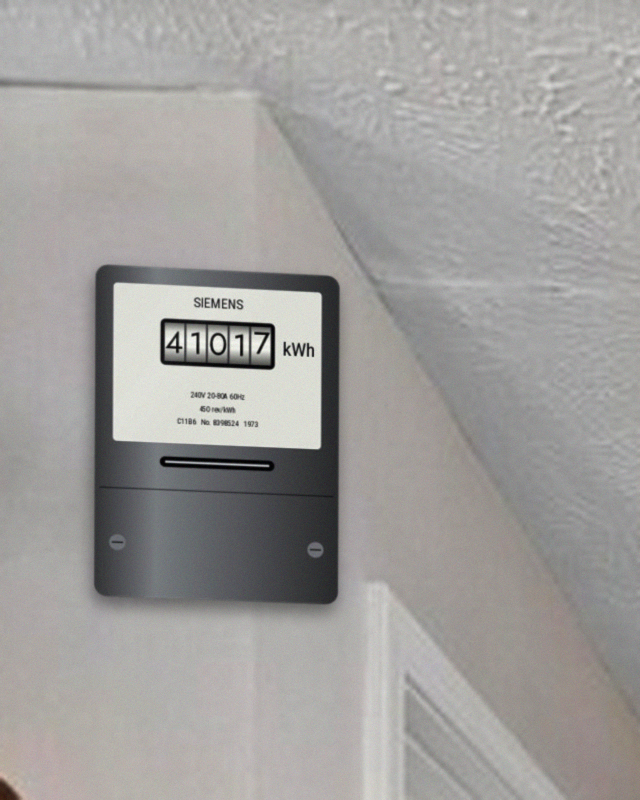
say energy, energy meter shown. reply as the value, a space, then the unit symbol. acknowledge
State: 41017 kWh
